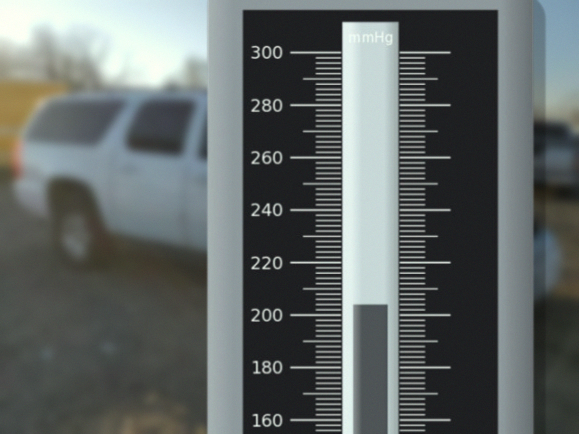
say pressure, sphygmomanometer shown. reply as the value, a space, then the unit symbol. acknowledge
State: 204 mmHg
